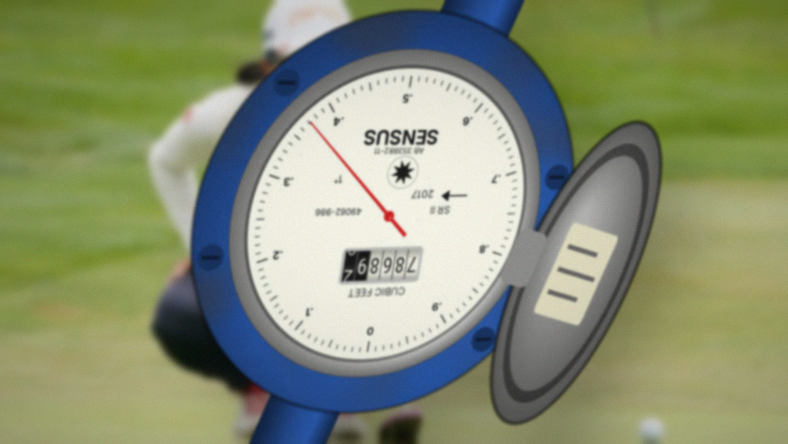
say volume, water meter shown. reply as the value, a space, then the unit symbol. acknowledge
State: 786892.37 ft³
